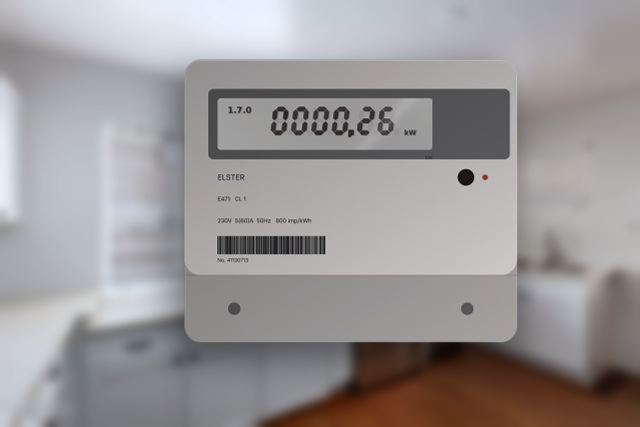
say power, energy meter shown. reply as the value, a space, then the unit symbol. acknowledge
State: 0.26 kW
